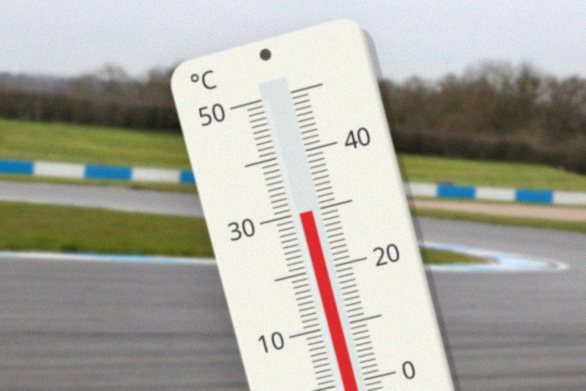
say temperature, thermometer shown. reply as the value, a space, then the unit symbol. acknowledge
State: 30 °C
